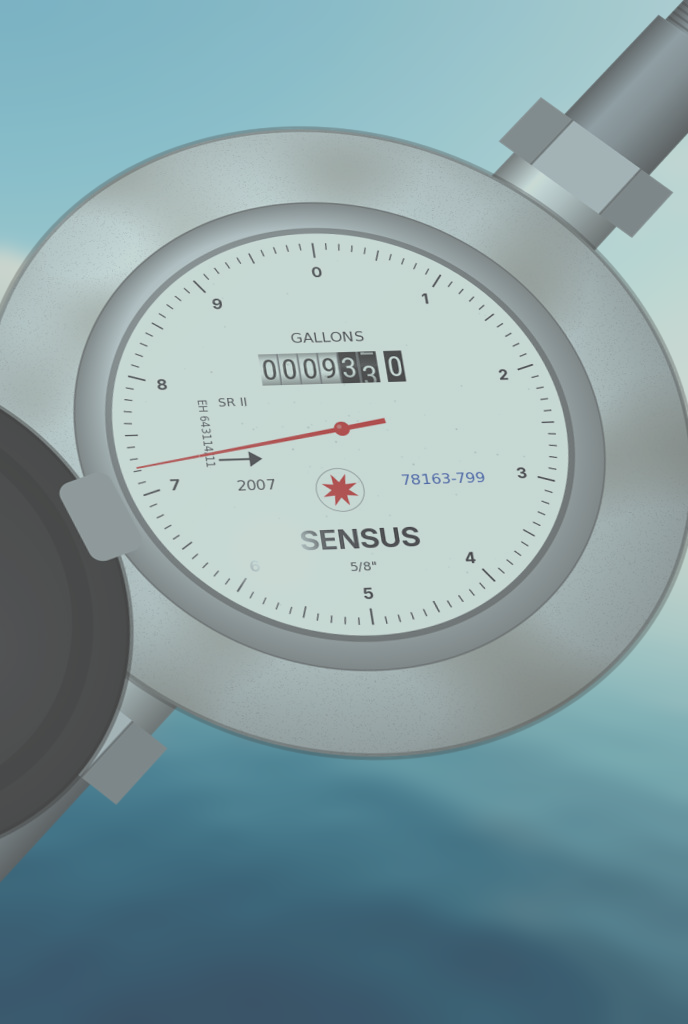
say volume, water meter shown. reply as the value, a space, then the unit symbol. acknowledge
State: 9327.2 gal
